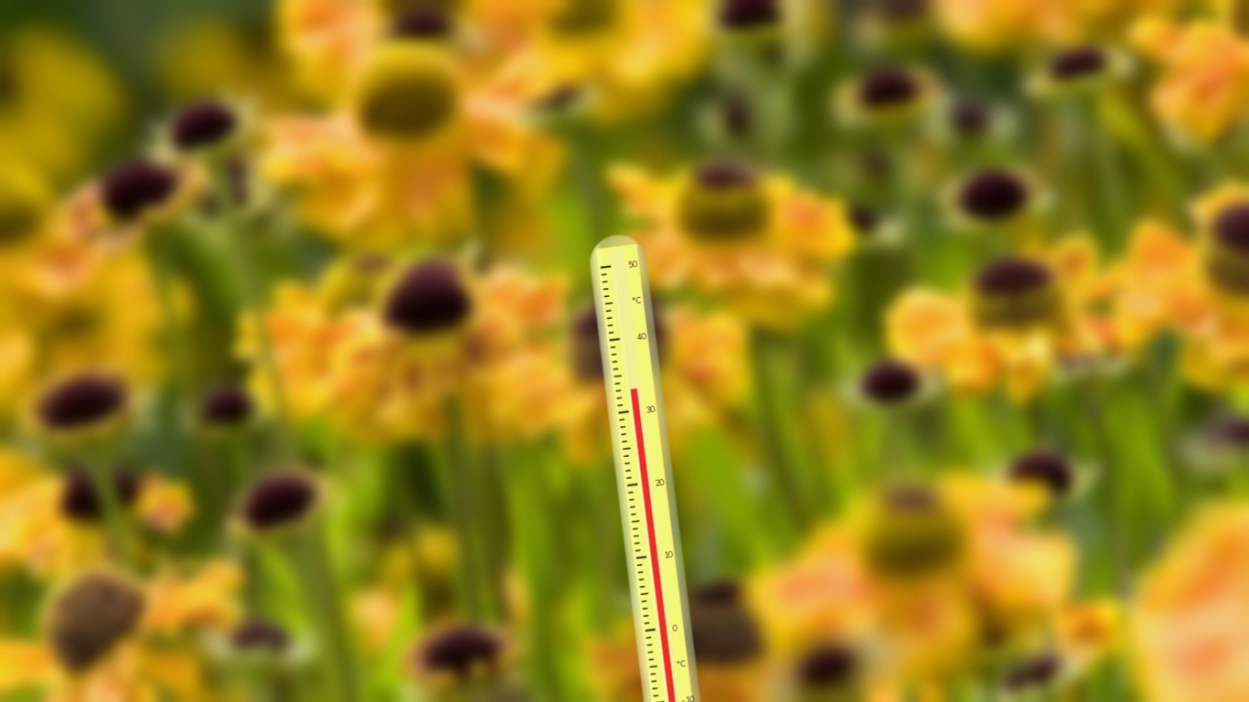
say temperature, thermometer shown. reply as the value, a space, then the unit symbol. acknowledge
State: 33 °C
